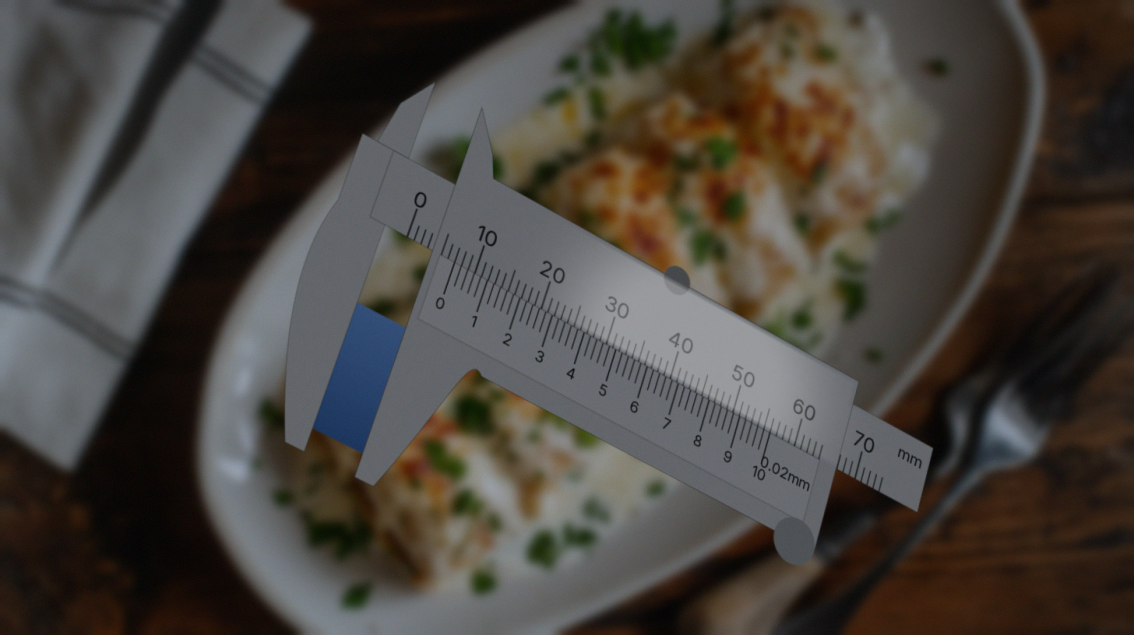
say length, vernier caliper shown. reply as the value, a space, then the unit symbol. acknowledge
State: 7.0 mm
